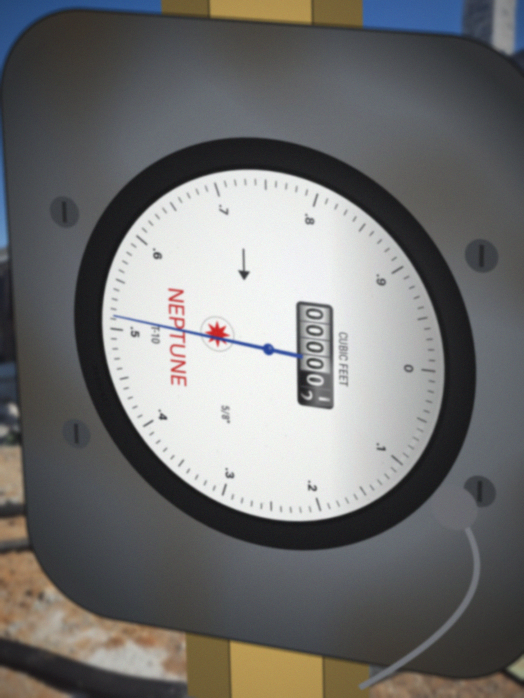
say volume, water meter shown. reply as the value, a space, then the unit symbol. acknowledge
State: 1.51 ft³
